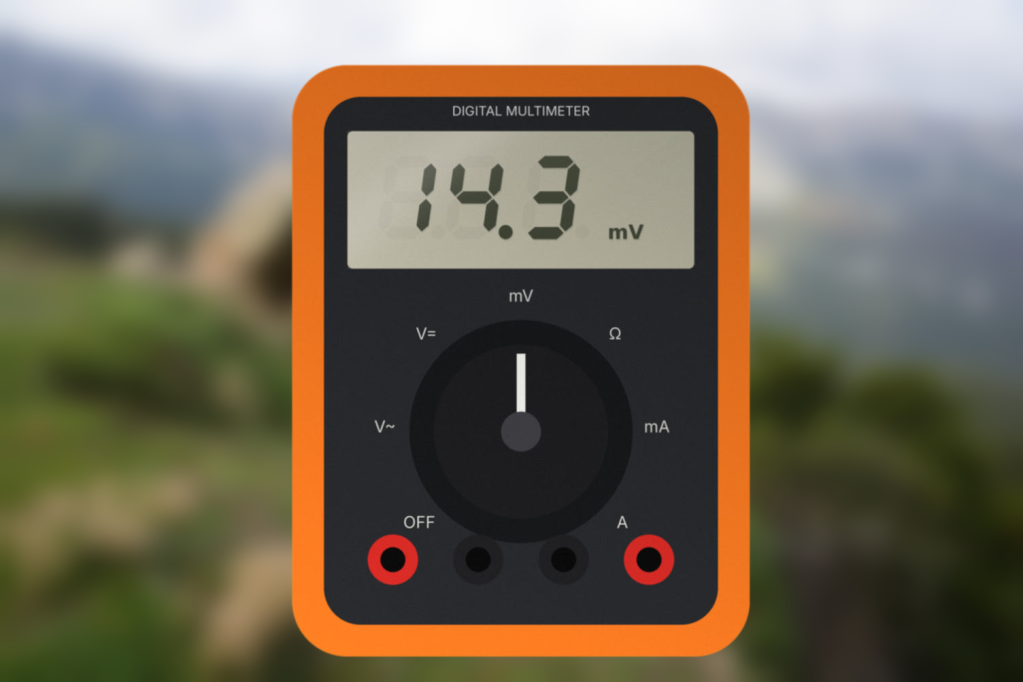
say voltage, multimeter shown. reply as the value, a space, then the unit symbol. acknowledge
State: 14.3 mV
